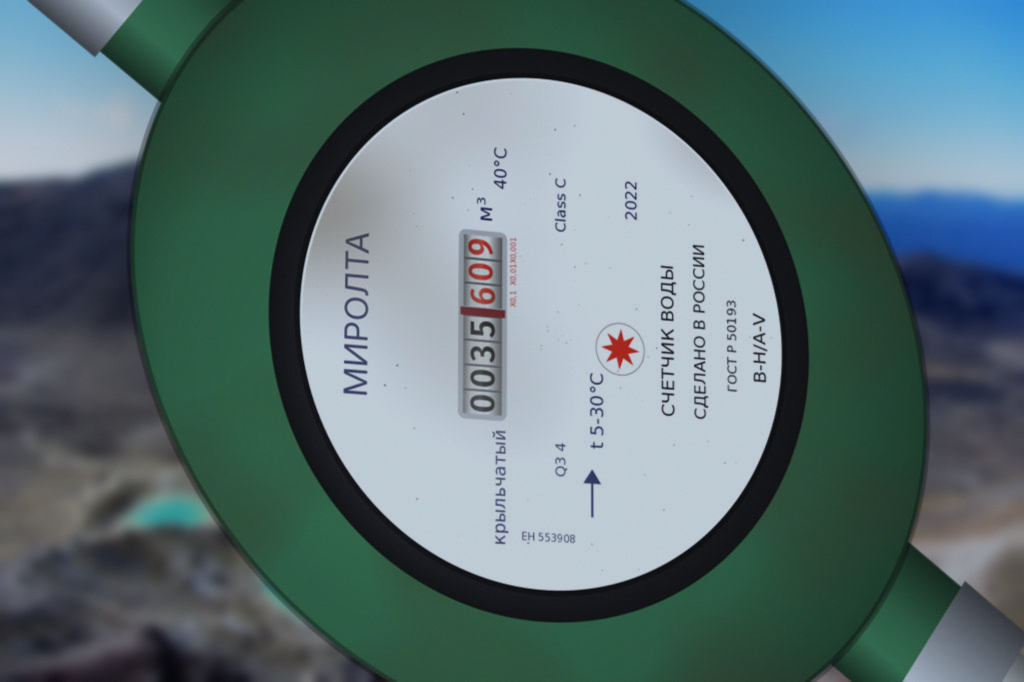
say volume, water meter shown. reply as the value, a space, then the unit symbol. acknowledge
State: 35.609 m³
